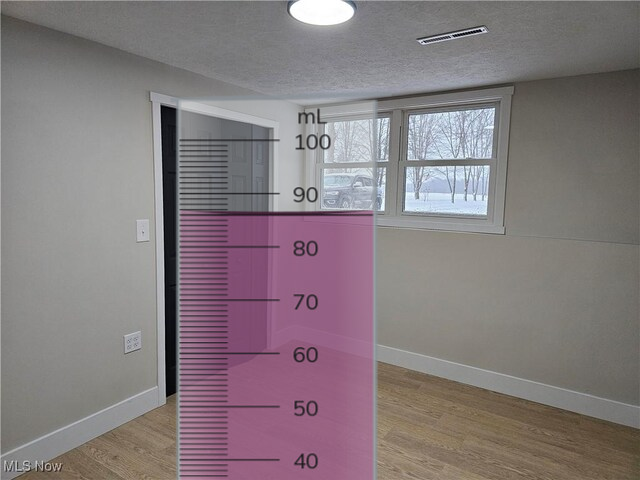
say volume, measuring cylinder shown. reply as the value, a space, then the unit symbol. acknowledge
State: 86 mL
